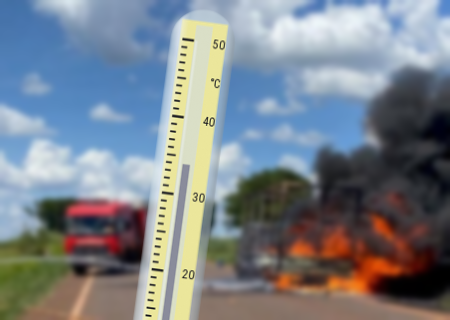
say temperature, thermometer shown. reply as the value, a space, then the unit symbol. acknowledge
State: 34 °C
